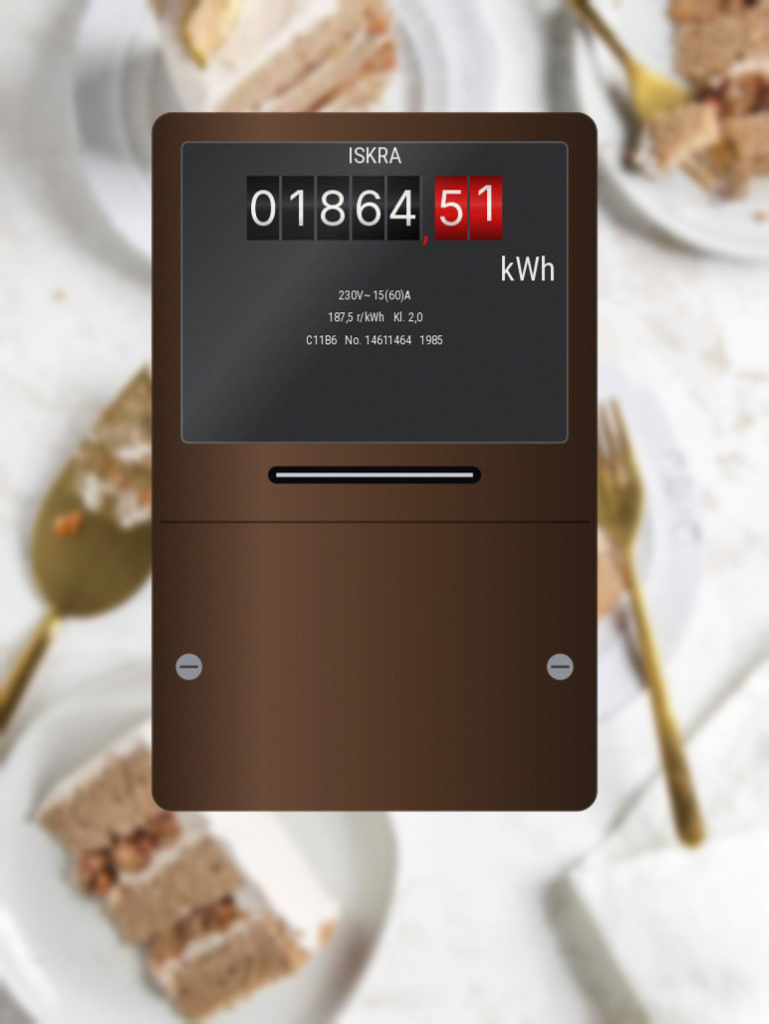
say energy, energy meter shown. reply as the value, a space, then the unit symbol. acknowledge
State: 1864.51 kWh
